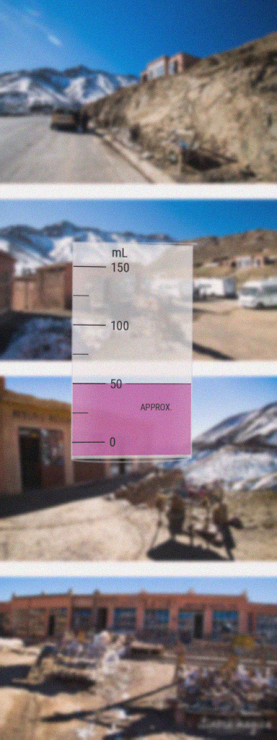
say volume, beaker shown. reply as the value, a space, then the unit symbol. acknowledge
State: 50 mL
